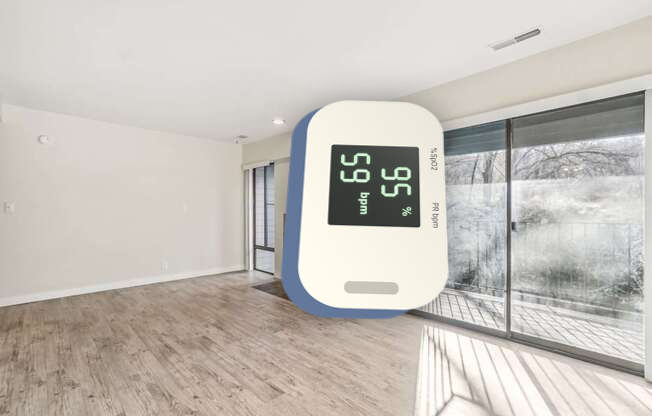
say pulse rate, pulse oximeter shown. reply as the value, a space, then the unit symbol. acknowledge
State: 59 bpm
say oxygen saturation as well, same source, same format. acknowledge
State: 95 %
